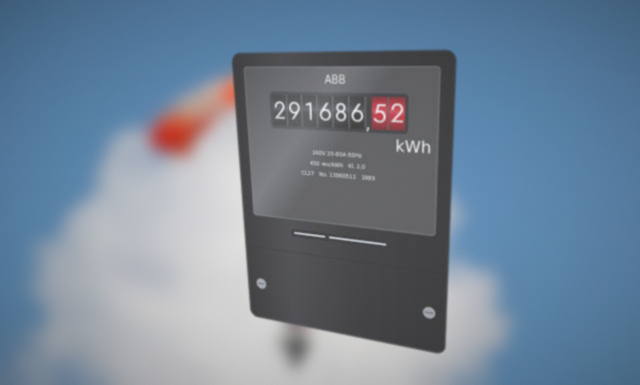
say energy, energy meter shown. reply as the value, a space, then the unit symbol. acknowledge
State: 291686.52 kWh
